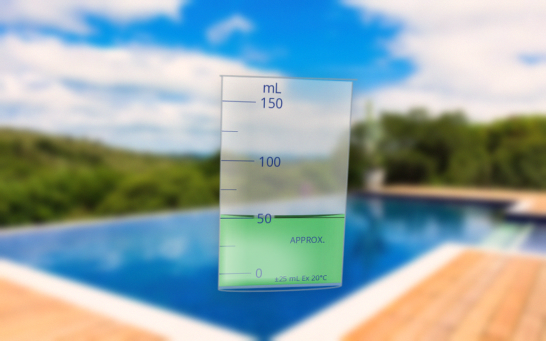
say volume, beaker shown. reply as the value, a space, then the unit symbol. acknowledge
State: 50 mL
